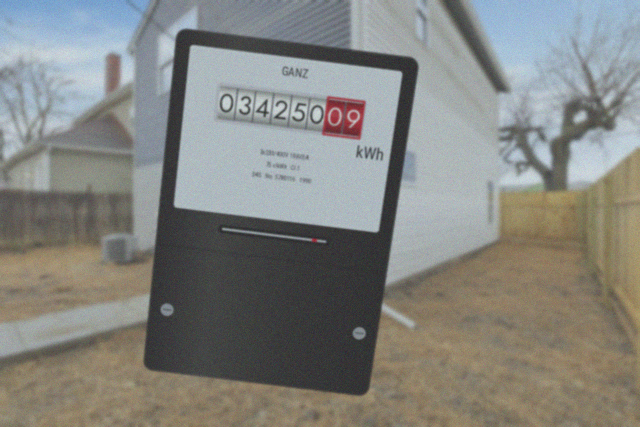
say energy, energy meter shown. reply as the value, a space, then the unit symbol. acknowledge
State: 34250.09 kWh
